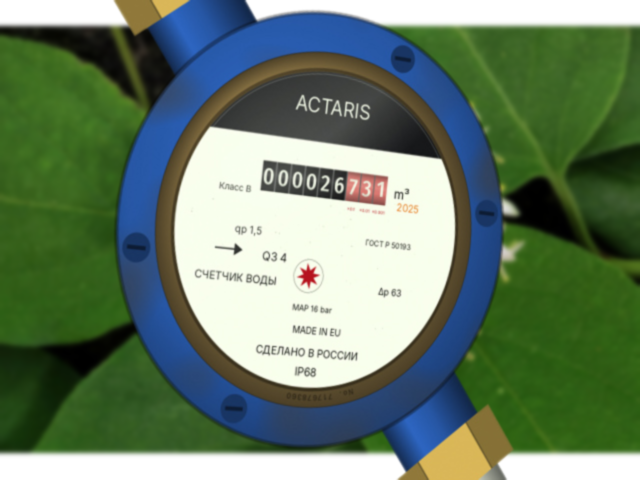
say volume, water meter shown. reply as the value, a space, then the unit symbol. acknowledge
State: 26.731 m³
